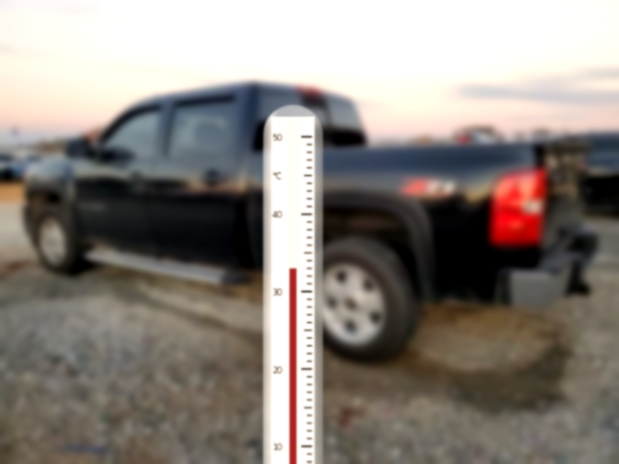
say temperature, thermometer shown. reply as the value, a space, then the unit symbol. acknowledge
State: 33 °C
